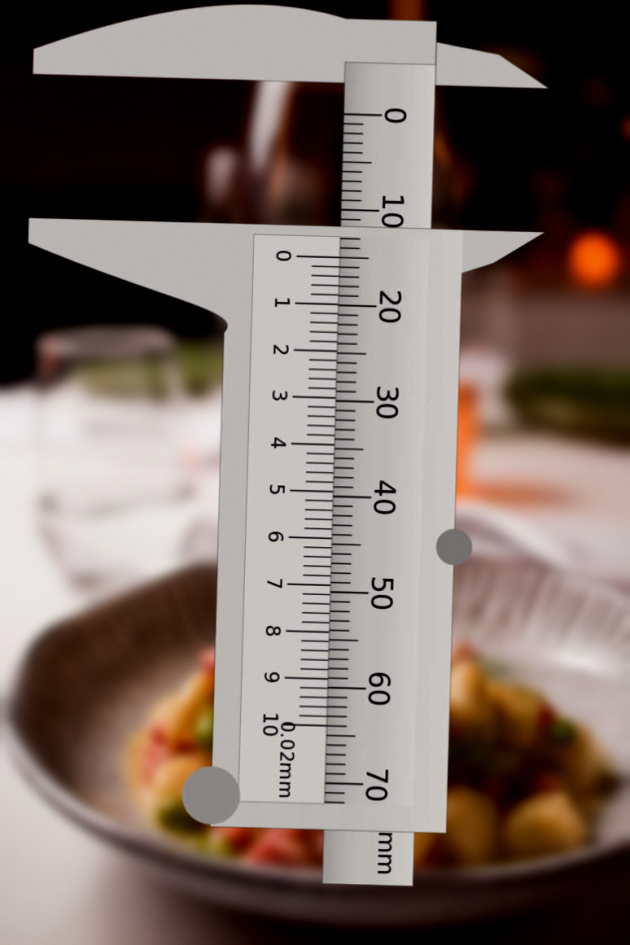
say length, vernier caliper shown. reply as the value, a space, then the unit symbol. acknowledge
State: 15.0 mm
